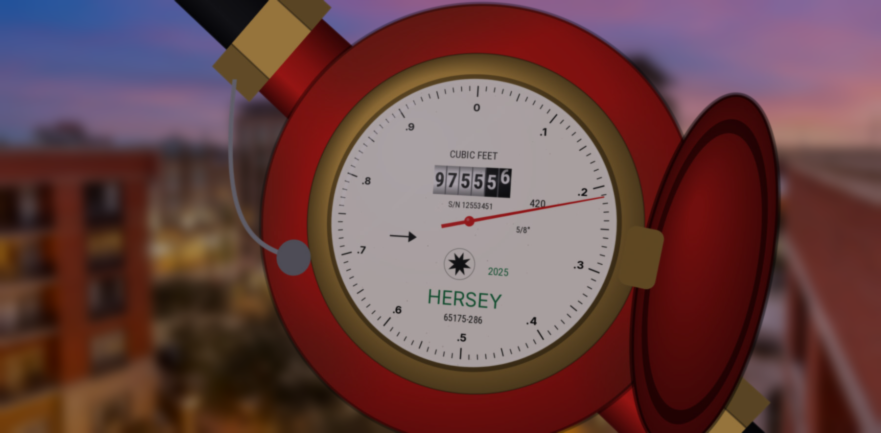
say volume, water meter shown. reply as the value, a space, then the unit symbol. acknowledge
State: 975556.21 ft³
